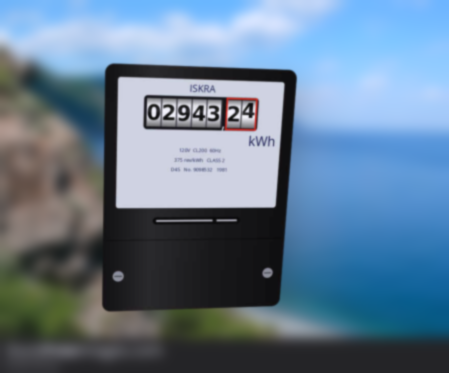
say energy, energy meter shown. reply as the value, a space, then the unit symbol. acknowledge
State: 2943.24 kWh
